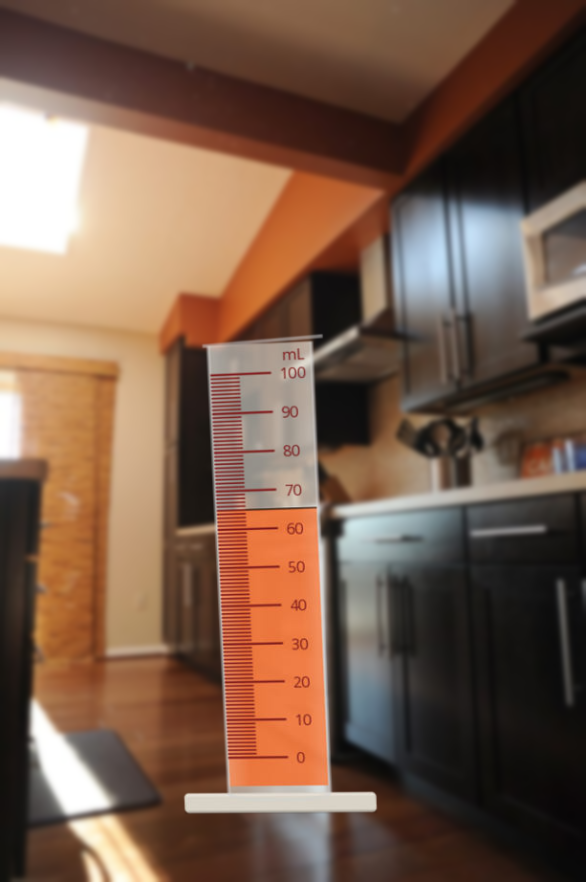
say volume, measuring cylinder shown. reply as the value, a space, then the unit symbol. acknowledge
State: 65 mL
